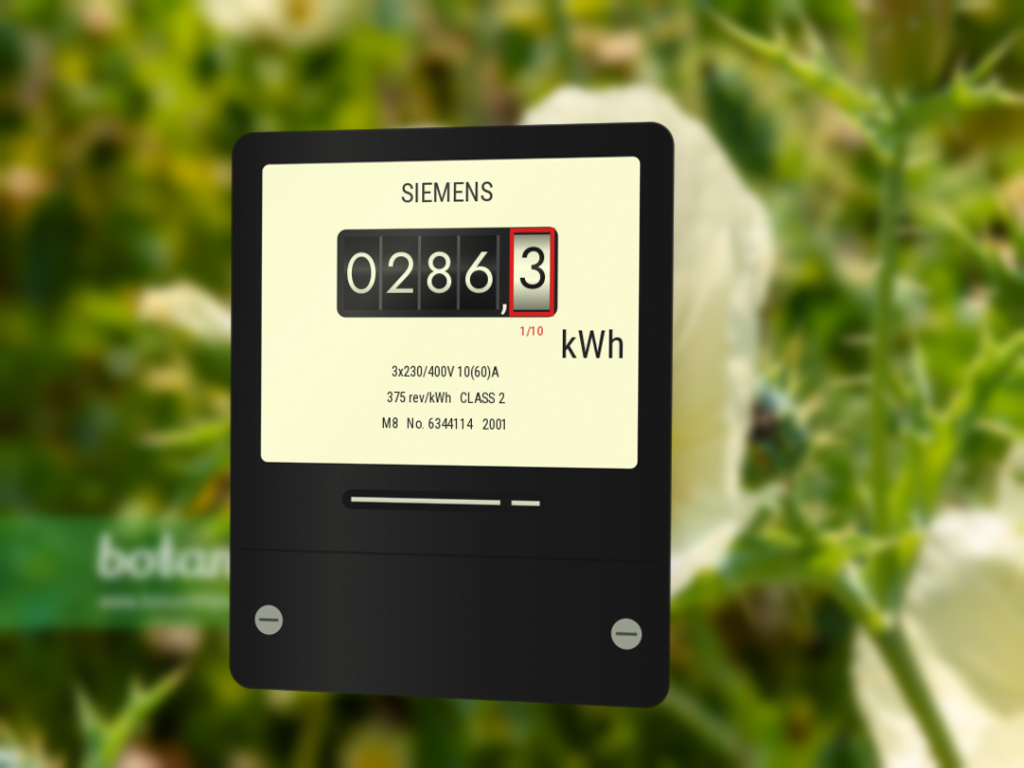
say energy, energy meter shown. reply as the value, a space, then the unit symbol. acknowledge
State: 286.3 kWh
